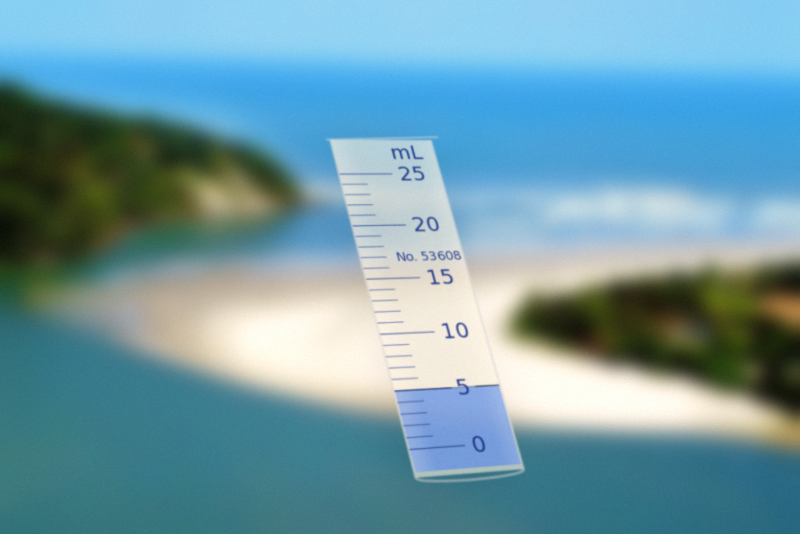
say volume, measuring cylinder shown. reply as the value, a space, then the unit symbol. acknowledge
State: 5 mL
